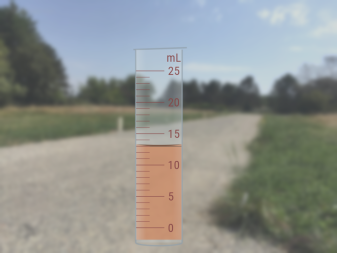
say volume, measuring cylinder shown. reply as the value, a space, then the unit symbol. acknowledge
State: 13 mL
